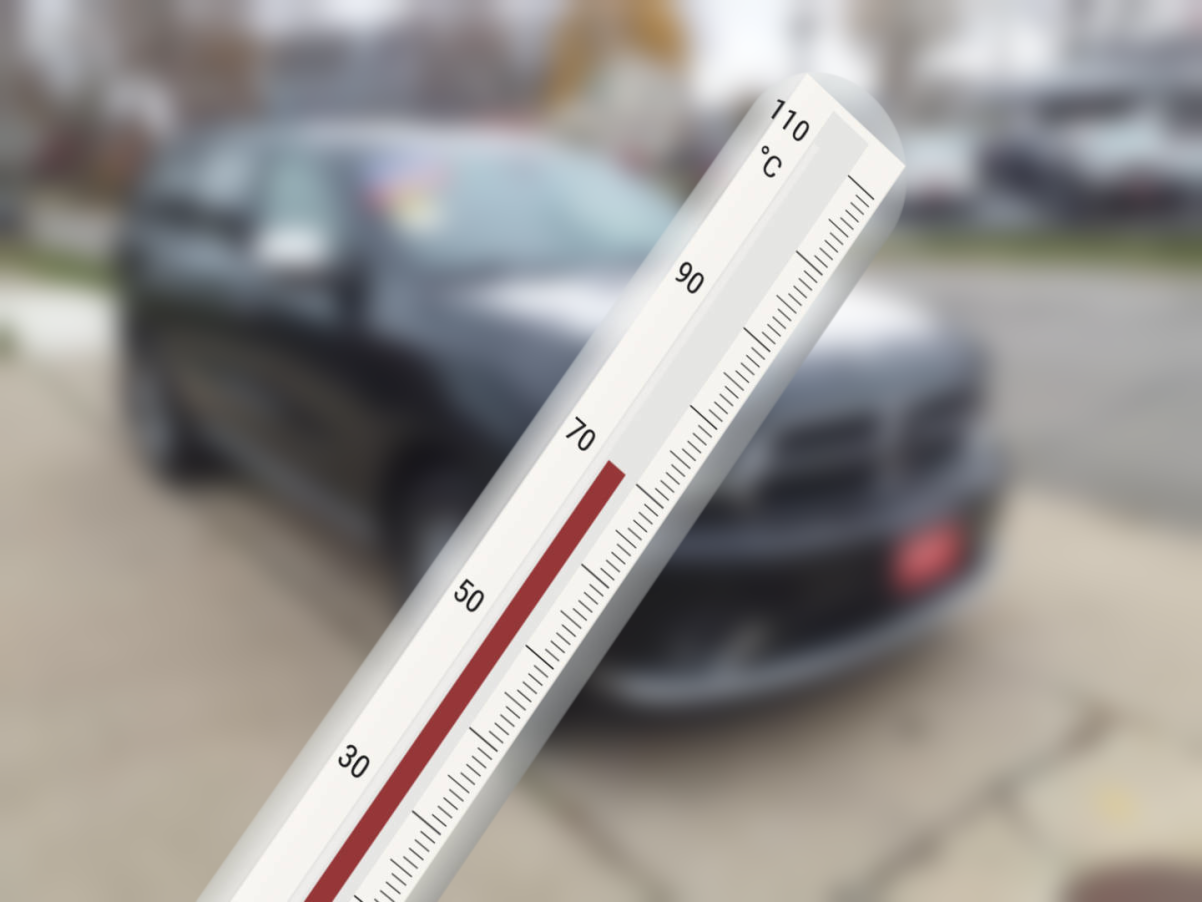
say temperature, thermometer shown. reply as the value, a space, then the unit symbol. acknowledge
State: 70 °C
